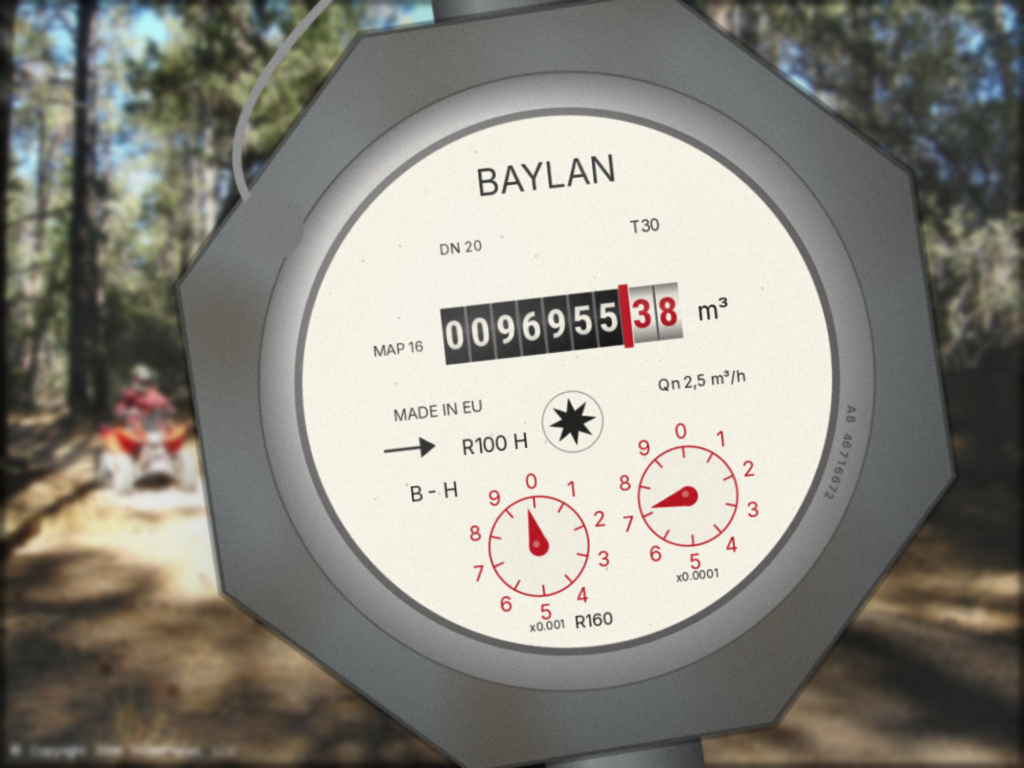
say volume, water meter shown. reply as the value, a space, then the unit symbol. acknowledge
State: 96955.3797 m³
